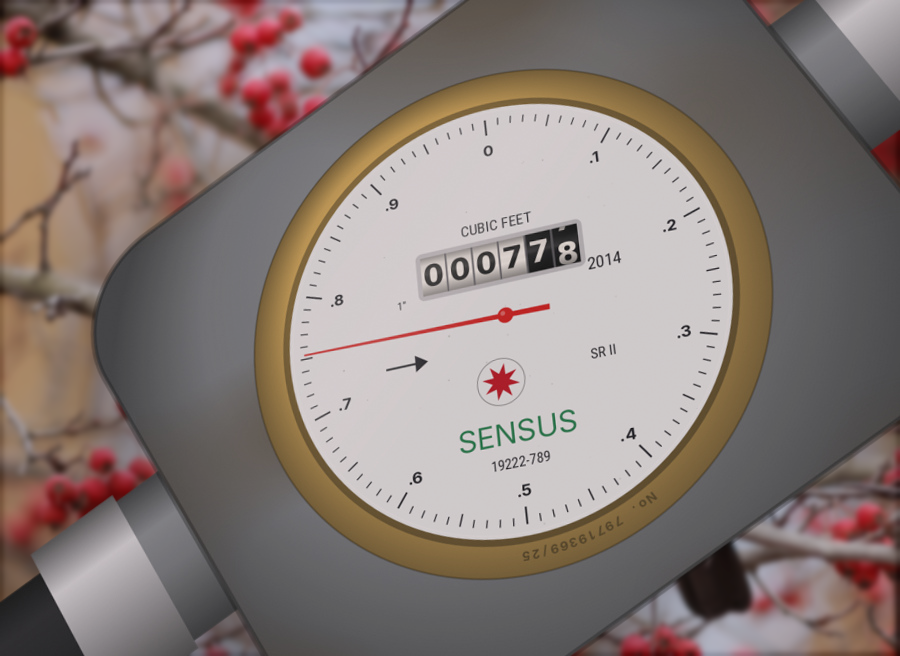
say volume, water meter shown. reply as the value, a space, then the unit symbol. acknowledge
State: 777.75 ft³
